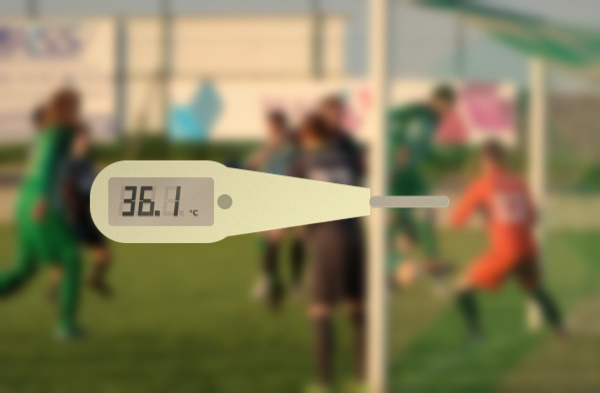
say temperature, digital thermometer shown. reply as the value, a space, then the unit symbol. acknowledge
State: 36.1 °C
